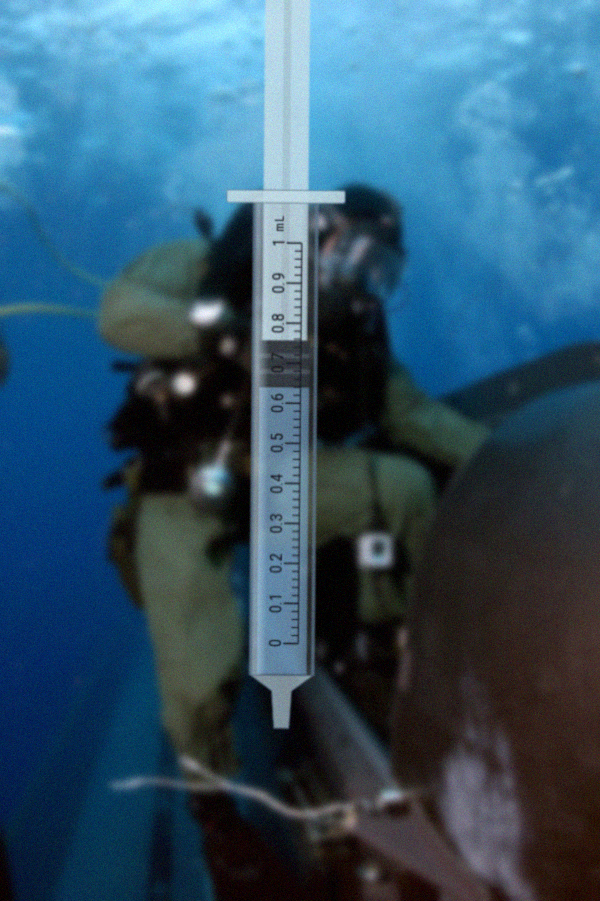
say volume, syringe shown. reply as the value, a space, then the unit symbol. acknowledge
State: 0.64 mL
